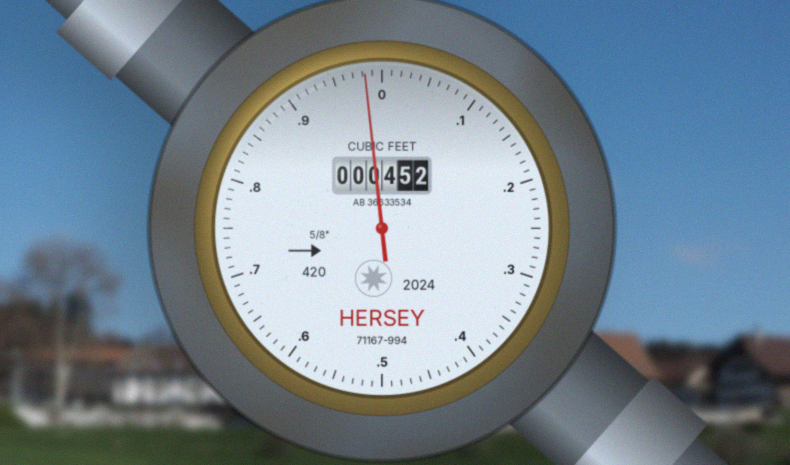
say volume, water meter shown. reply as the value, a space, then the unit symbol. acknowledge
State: 451.98 ft³
